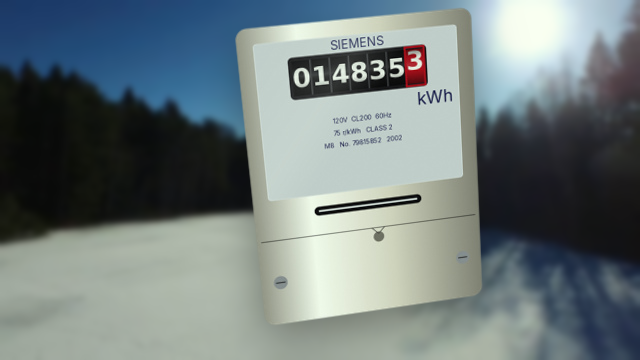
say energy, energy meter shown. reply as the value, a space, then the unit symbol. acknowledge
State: 14835.3 kWh
